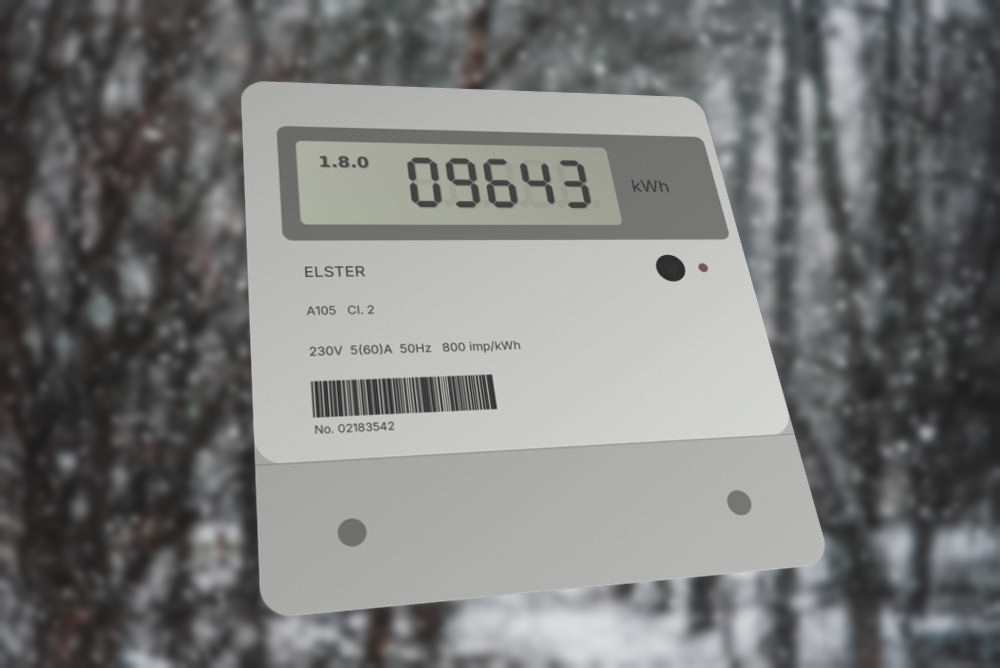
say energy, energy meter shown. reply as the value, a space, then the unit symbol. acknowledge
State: 9643 kWh
